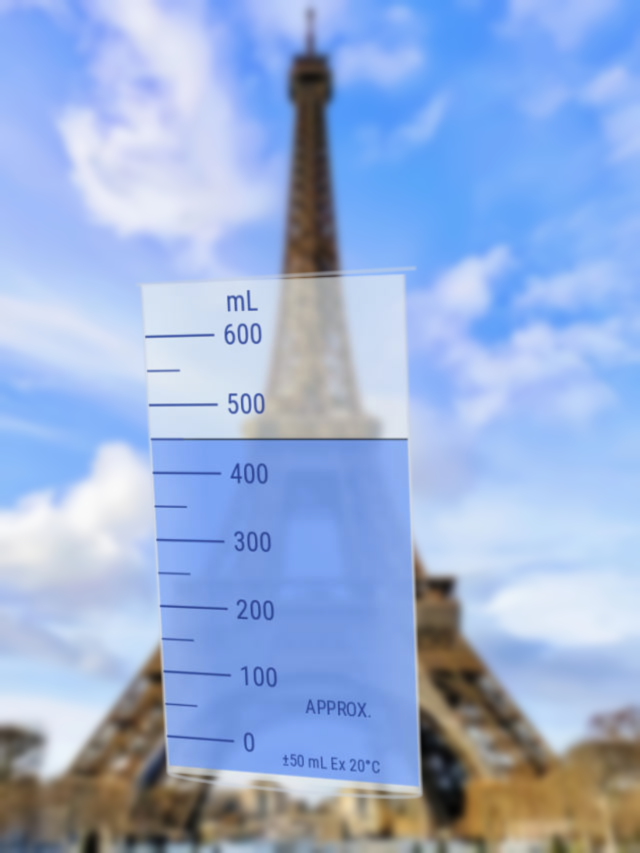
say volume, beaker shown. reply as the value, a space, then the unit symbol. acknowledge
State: 450 mL
